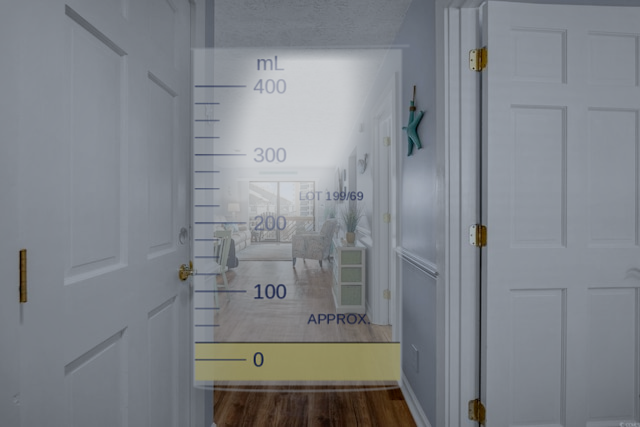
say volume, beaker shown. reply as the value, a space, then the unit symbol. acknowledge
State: 25 mL
